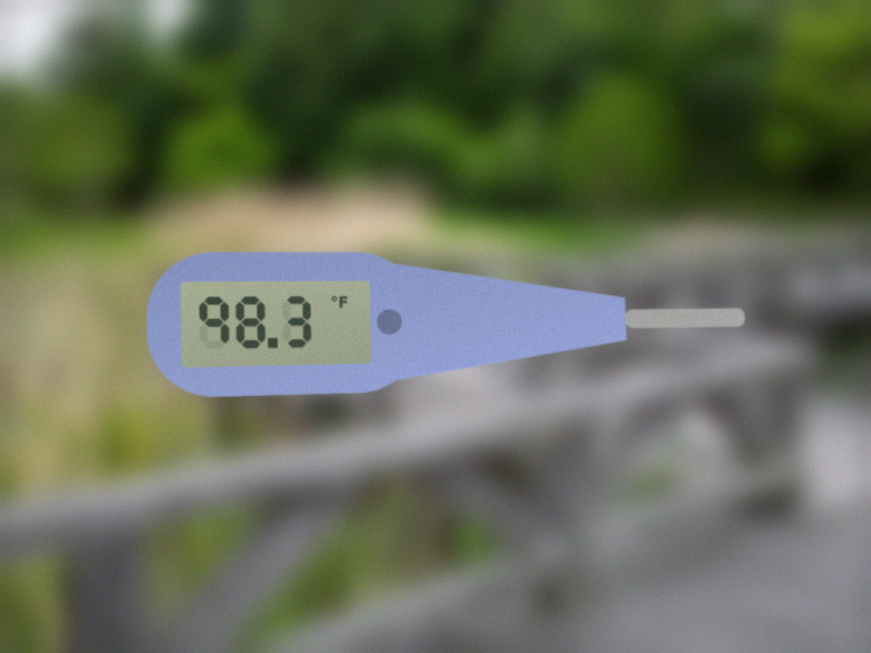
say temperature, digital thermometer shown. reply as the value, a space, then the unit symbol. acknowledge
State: 98.3 °F
